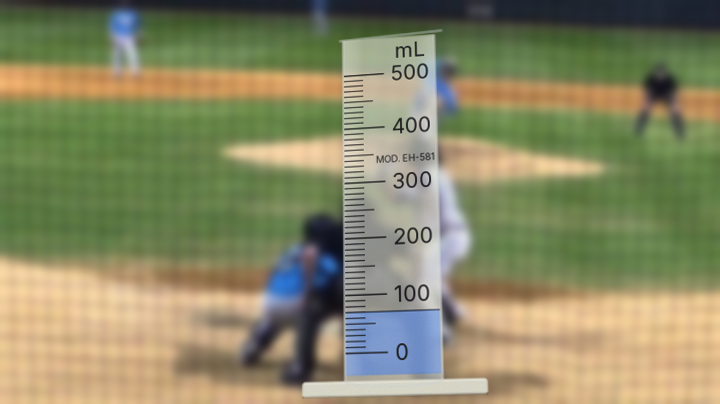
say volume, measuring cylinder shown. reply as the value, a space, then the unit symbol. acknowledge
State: 70 mL
